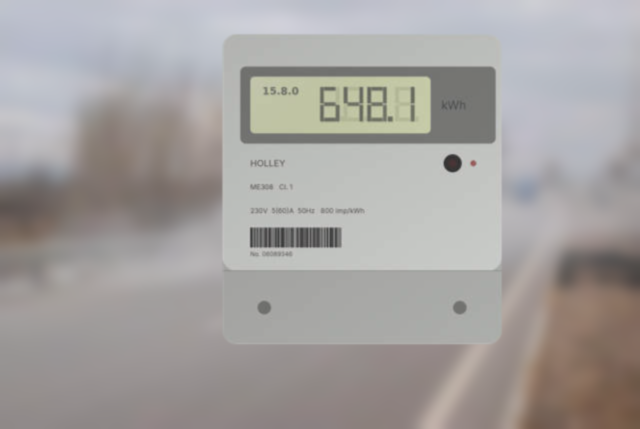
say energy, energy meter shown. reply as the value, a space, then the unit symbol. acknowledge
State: 648.1 kWh
